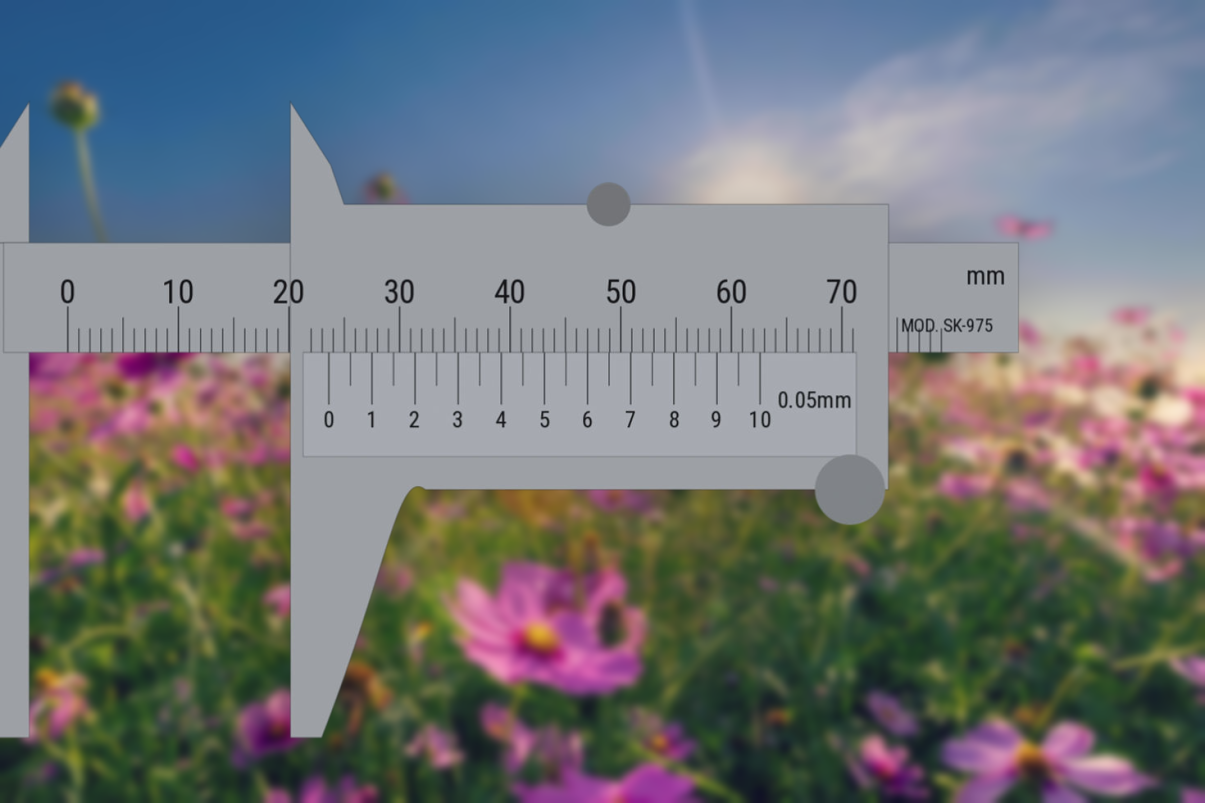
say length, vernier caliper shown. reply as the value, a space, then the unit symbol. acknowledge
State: 23.6 mm
